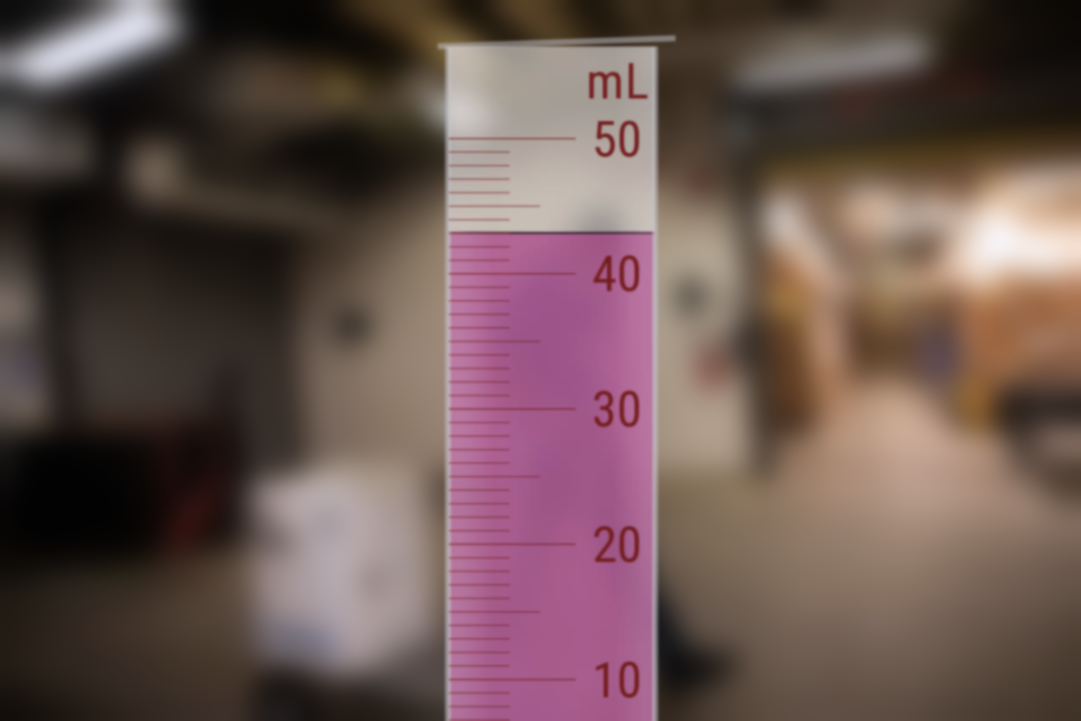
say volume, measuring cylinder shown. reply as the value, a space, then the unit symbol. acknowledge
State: 43 mL
